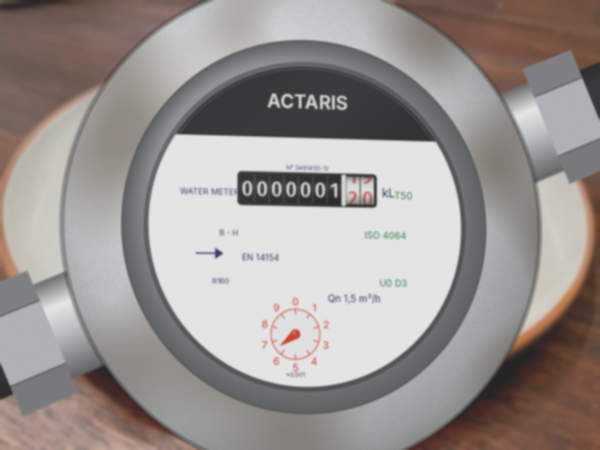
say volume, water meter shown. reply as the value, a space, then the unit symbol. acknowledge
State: 1.196 kL
